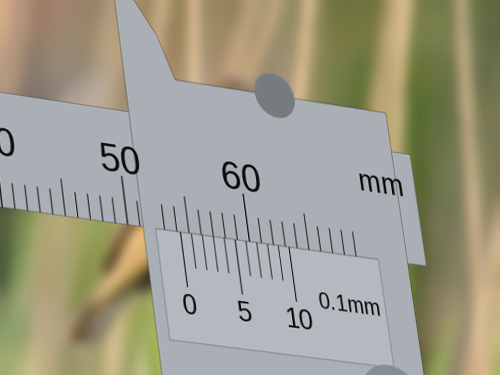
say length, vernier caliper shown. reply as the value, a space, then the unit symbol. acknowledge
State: 54.3 mm
